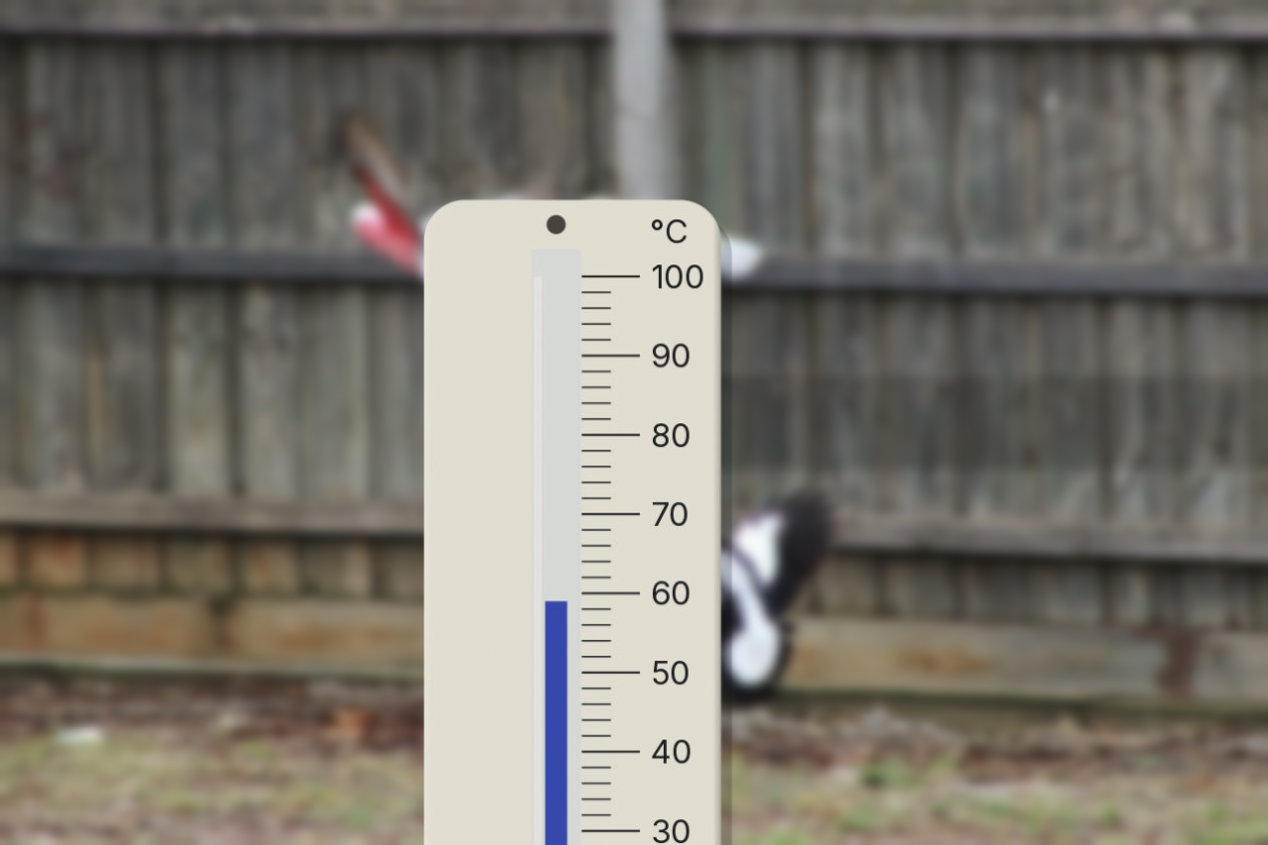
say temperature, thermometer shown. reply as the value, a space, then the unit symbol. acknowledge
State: 59 °C
